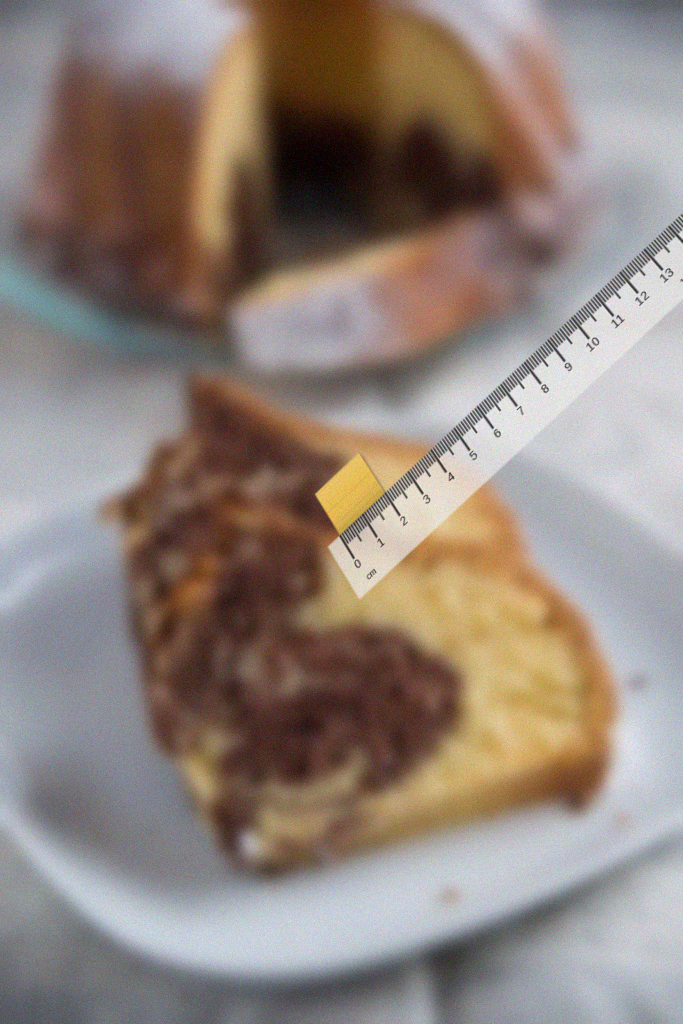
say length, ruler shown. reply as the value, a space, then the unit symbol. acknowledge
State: 2 cm
